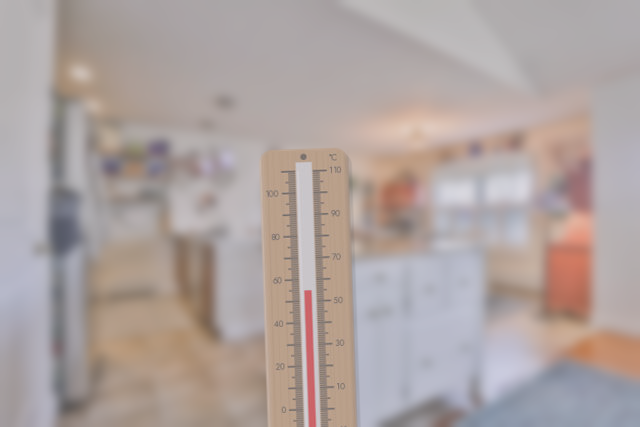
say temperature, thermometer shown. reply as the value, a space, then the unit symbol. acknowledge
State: 55 °C
